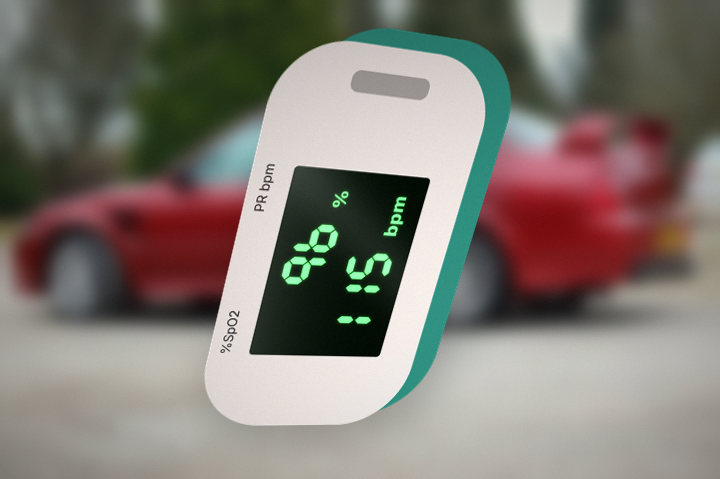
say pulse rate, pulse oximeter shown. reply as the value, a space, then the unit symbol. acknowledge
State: 115 bpm
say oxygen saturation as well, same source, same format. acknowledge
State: 96 %
